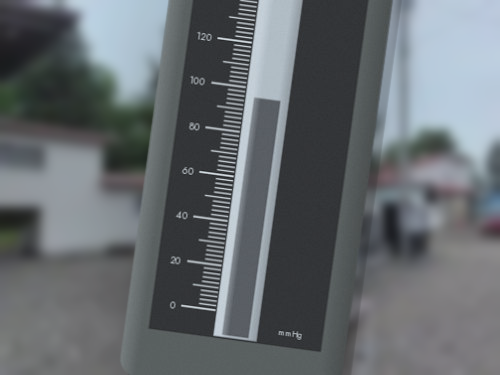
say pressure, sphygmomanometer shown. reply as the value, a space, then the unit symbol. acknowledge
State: 96 mmHg
